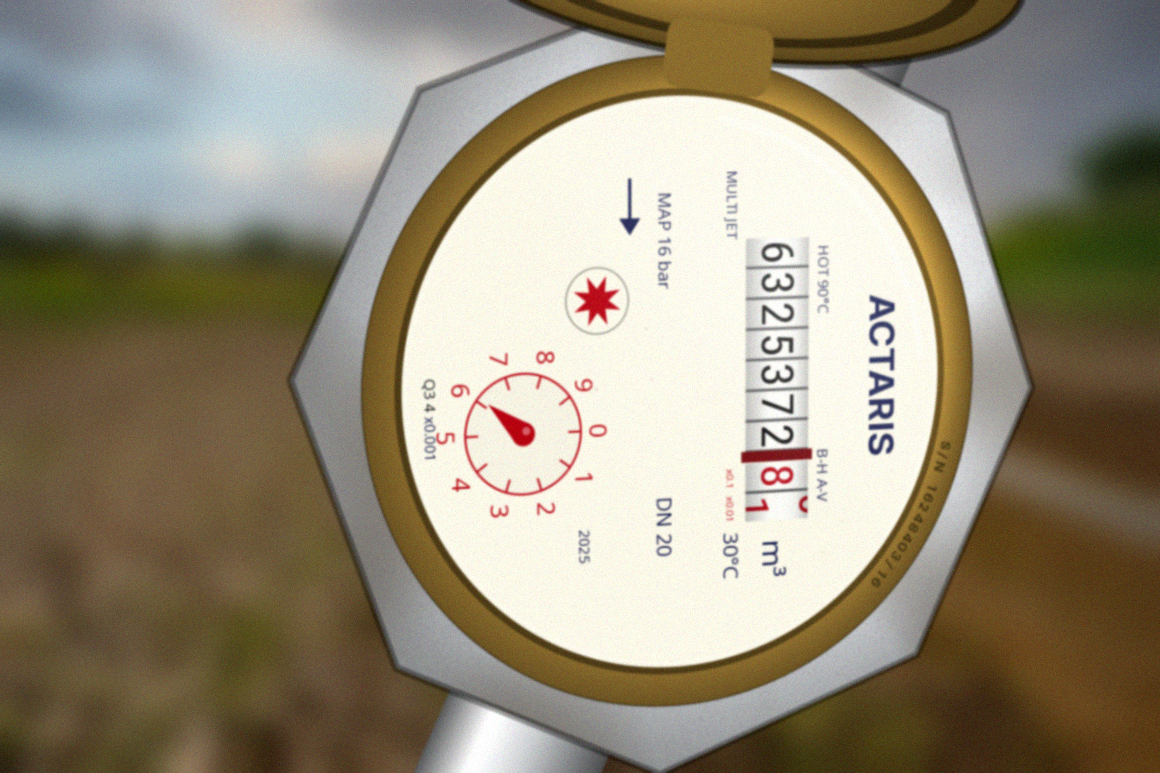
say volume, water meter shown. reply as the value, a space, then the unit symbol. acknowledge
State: 6325372.806 m³
